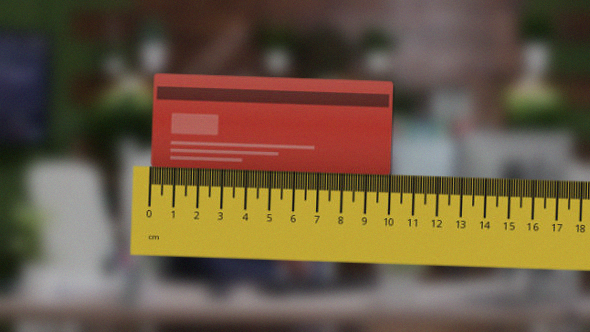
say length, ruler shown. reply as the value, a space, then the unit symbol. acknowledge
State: 10 cm
